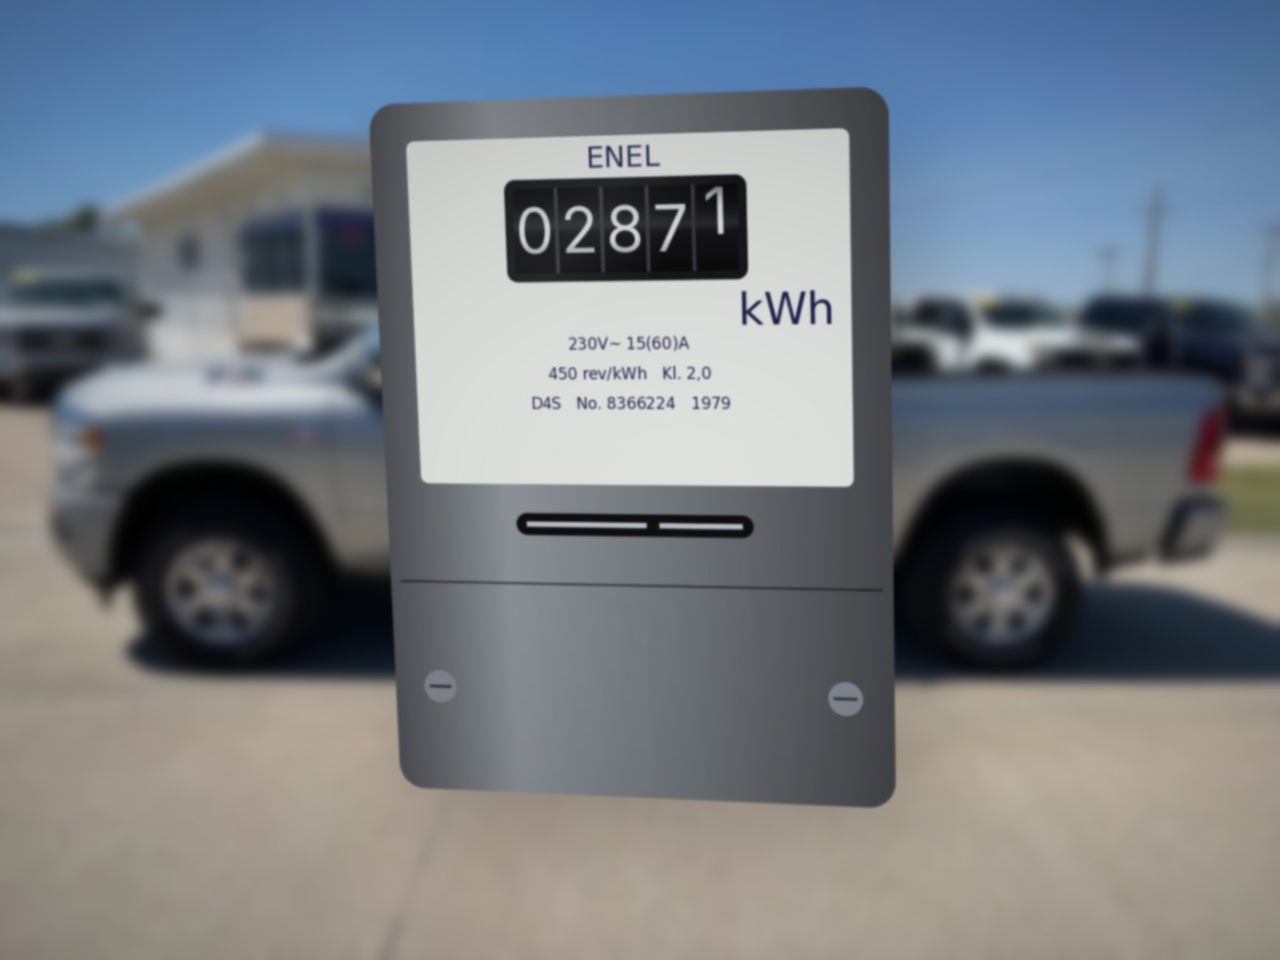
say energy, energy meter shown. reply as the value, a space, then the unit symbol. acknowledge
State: 2871 kWh
